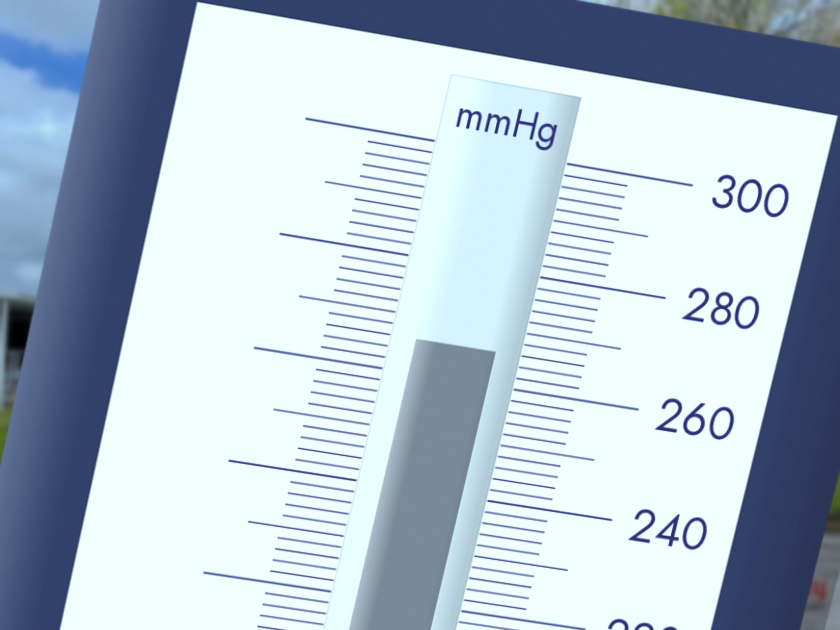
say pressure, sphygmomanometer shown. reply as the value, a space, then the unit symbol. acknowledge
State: 266 mmHg
